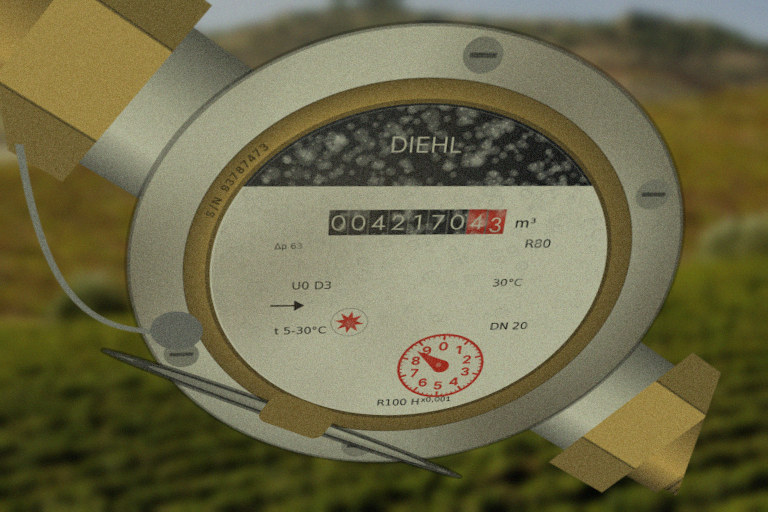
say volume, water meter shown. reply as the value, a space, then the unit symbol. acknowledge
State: 42170.428 m³
